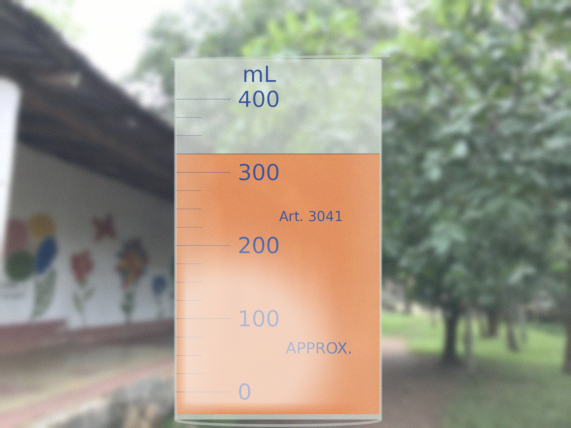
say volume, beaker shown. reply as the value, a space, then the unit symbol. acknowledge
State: 325 mL
